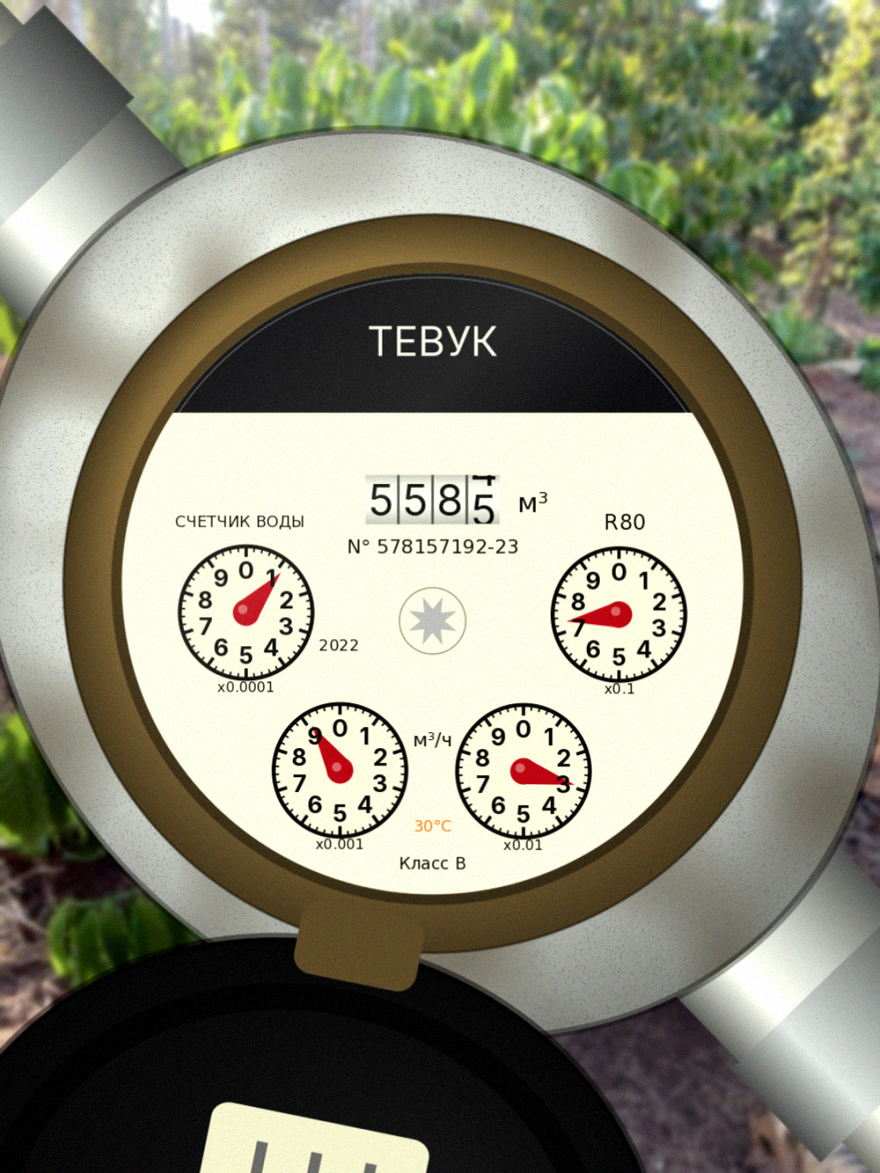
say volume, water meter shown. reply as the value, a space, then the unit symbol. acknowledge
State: 5584.7291 m³
